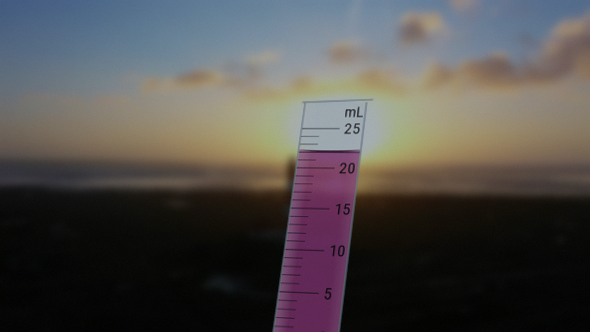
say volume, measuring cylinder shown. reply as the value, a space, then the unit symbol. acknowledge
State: 22 mL
